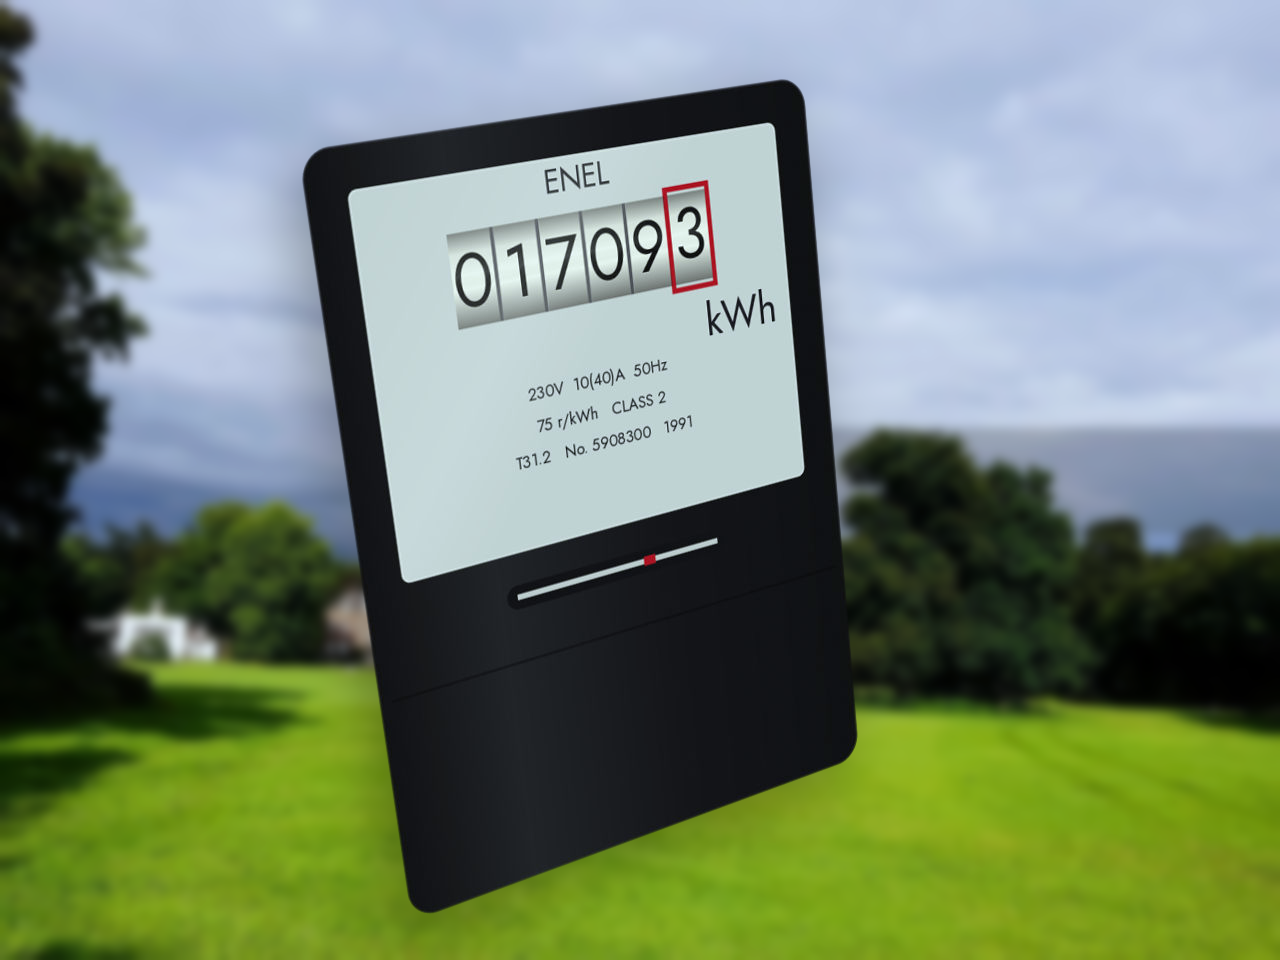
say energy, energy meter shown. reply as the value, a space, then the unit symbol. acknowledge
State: 1709.3 kWh
